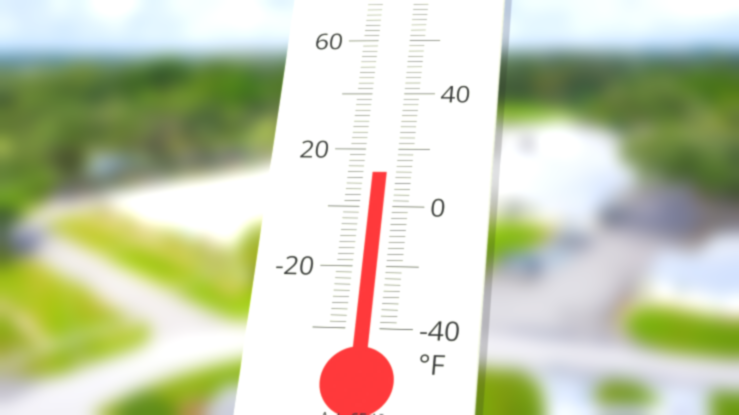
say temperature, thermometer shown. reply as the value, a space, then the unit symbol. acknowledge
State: 12 °F
